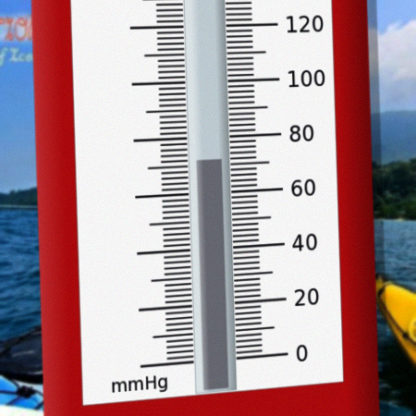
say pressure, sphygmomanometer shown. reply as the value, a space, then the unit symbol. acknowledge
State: 72 mmHg
